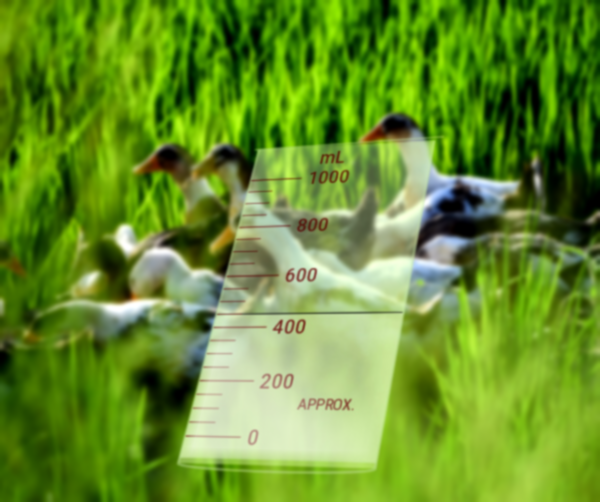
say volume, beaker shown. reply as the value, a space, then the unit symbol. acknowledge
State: 450 mL
